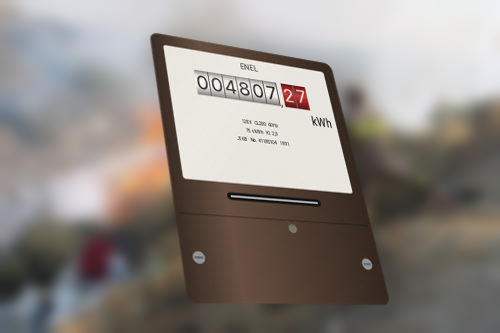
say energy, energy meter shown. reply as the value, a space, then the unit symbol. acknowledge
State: 4807.27 kWh
